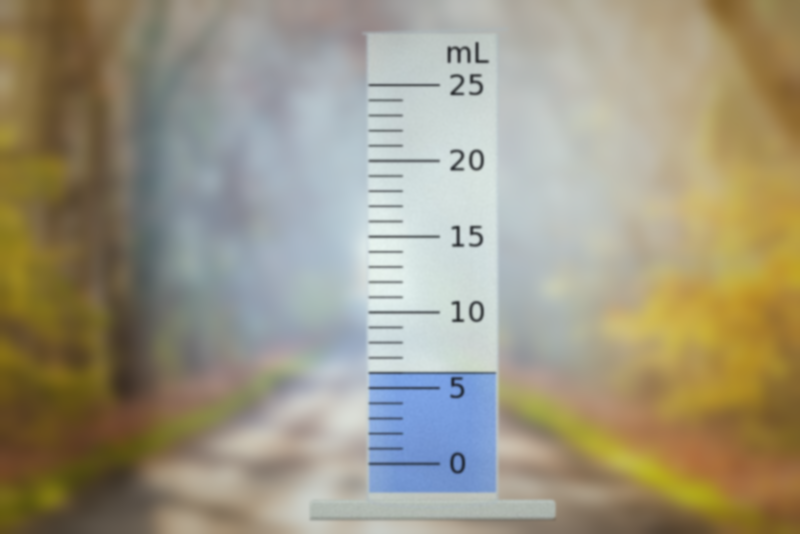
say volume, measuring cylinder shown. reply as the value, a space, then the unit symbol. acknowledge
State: 6 mL
